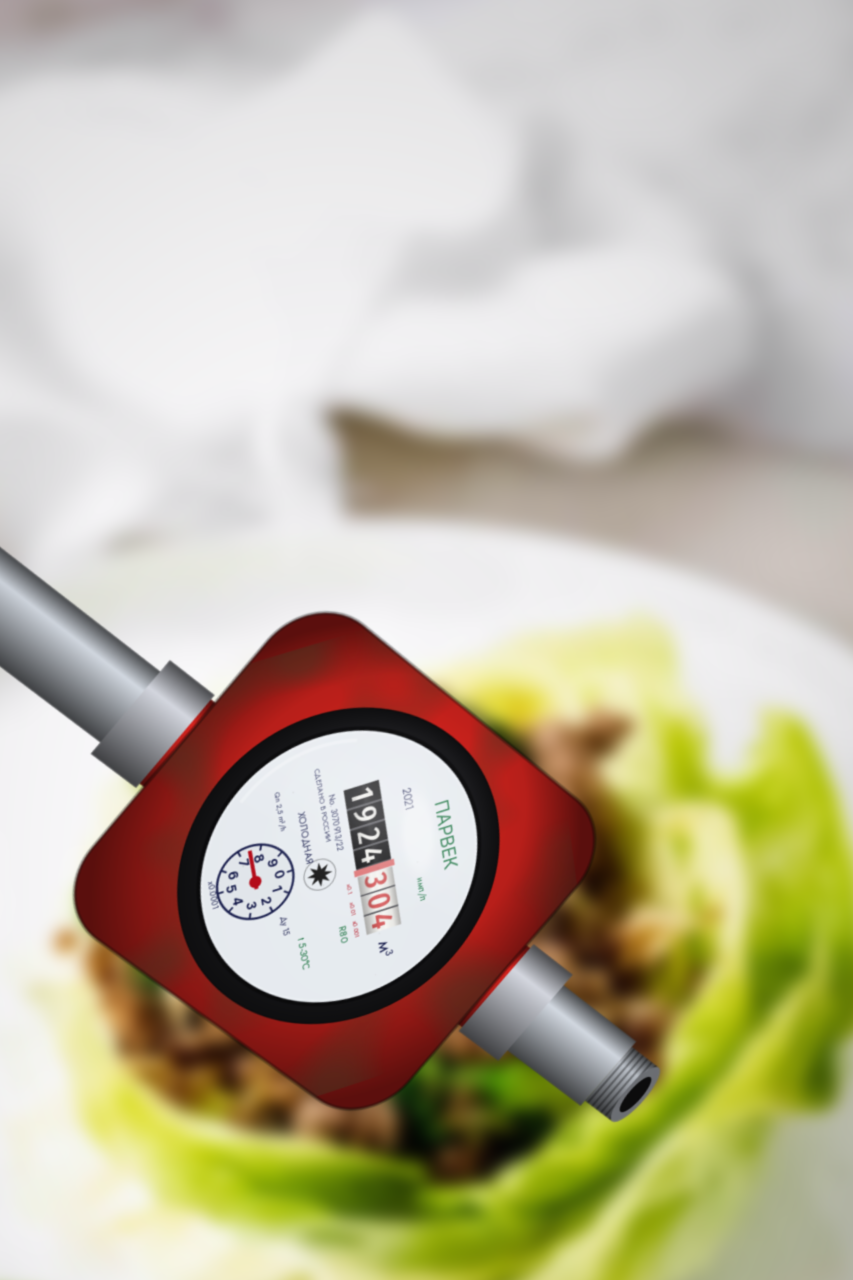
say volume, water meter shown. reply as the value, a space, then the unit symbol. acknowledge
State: 1924.3047 m³
